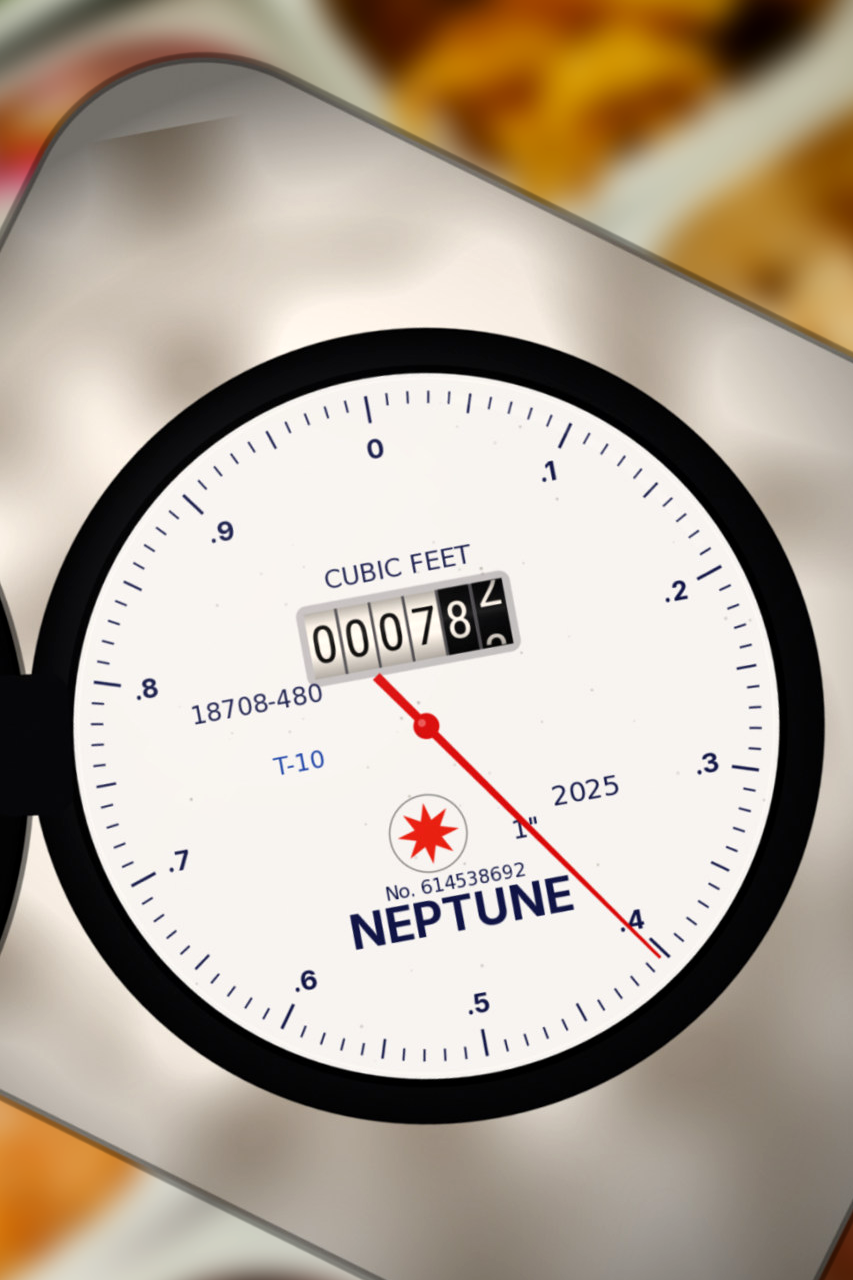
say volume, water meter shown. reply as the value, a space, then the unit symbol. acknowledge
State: 782.40 ft³
